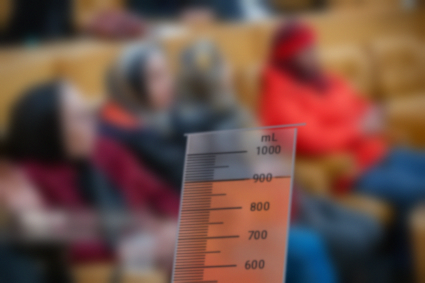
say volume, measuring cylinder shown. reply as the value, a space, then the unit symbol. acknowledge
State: 900 mL
